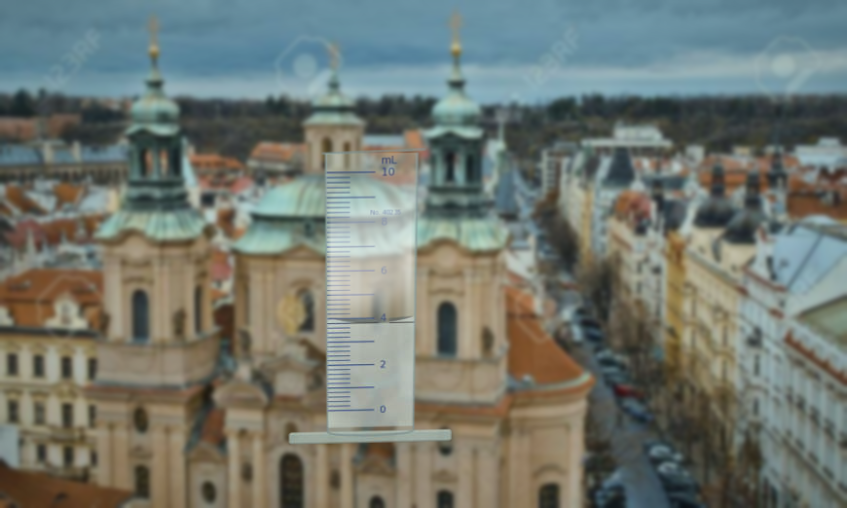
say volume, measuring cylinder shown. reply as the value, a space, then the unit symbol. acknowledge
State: 3.8 mL
